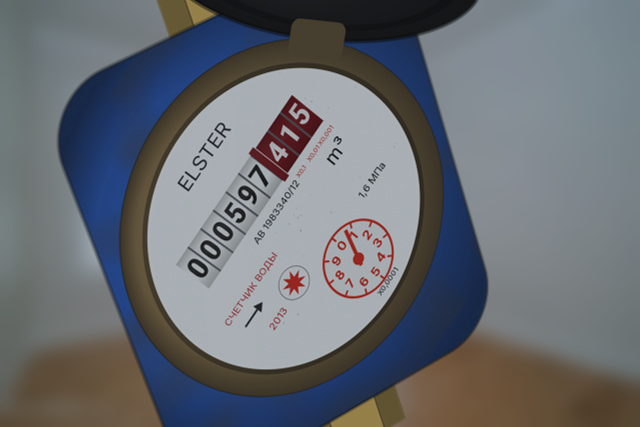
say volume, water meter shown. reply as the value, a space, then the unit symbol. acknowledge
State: 597.4150 m³
